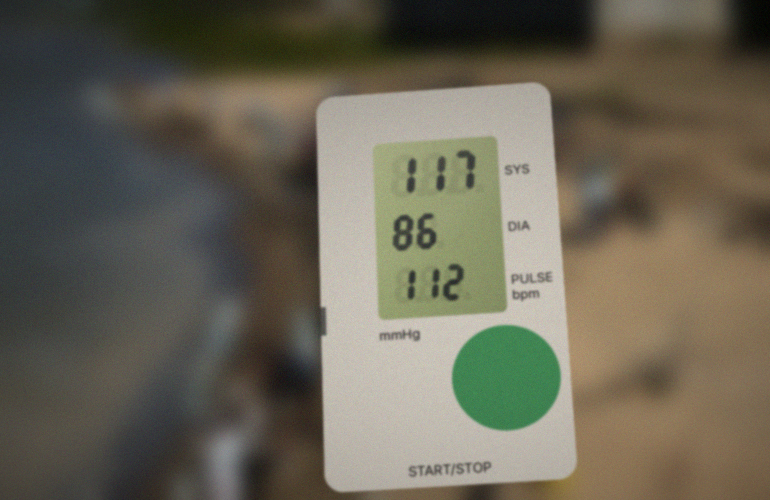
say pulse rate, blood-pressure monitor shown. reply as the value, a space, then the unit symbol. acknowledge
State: 112 bpm
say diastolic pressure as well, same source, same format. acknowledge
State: 86 mmHg
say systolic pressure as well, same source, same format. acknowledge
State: 117 mmHg
